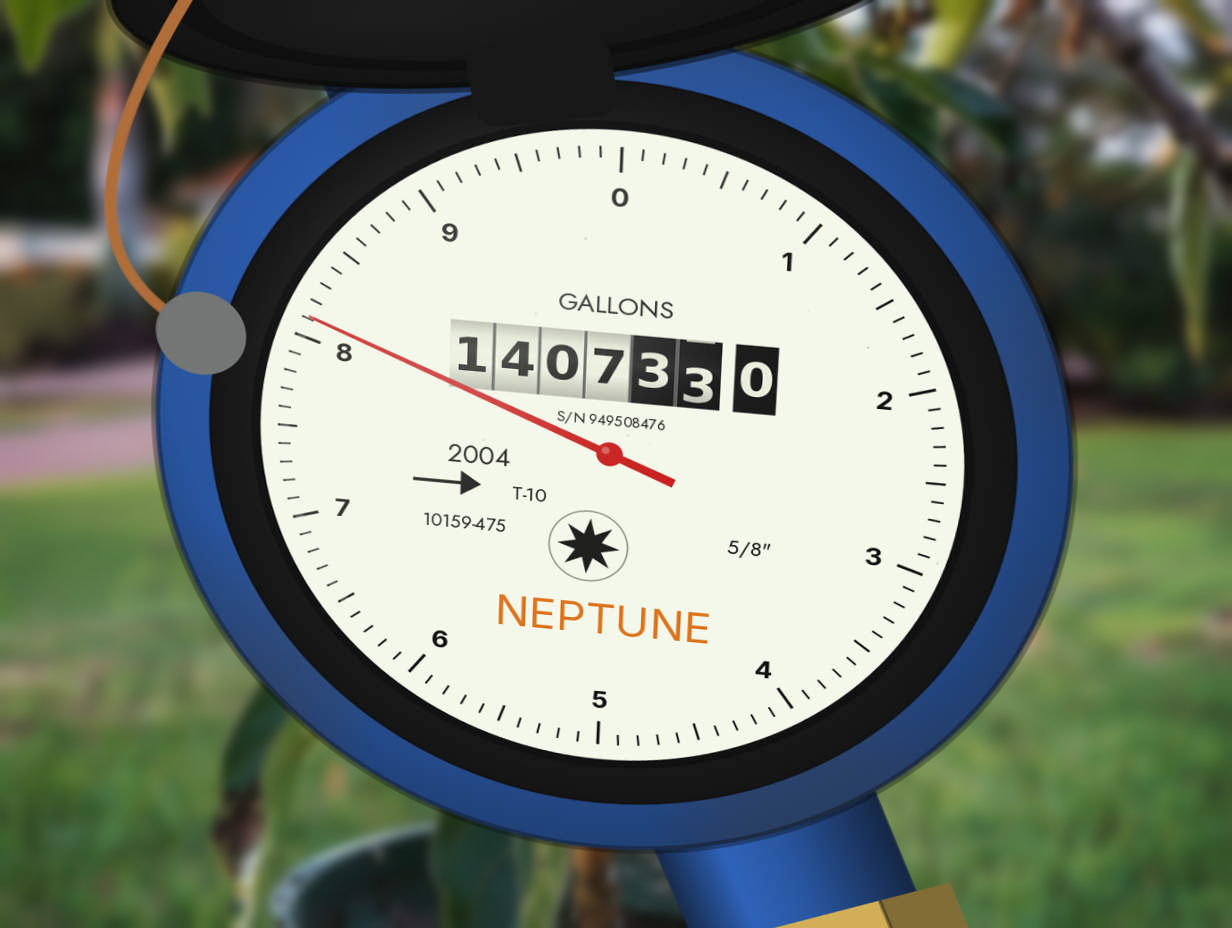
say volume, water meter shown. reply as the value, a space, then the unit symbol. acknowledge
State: 1407328.1 gal
